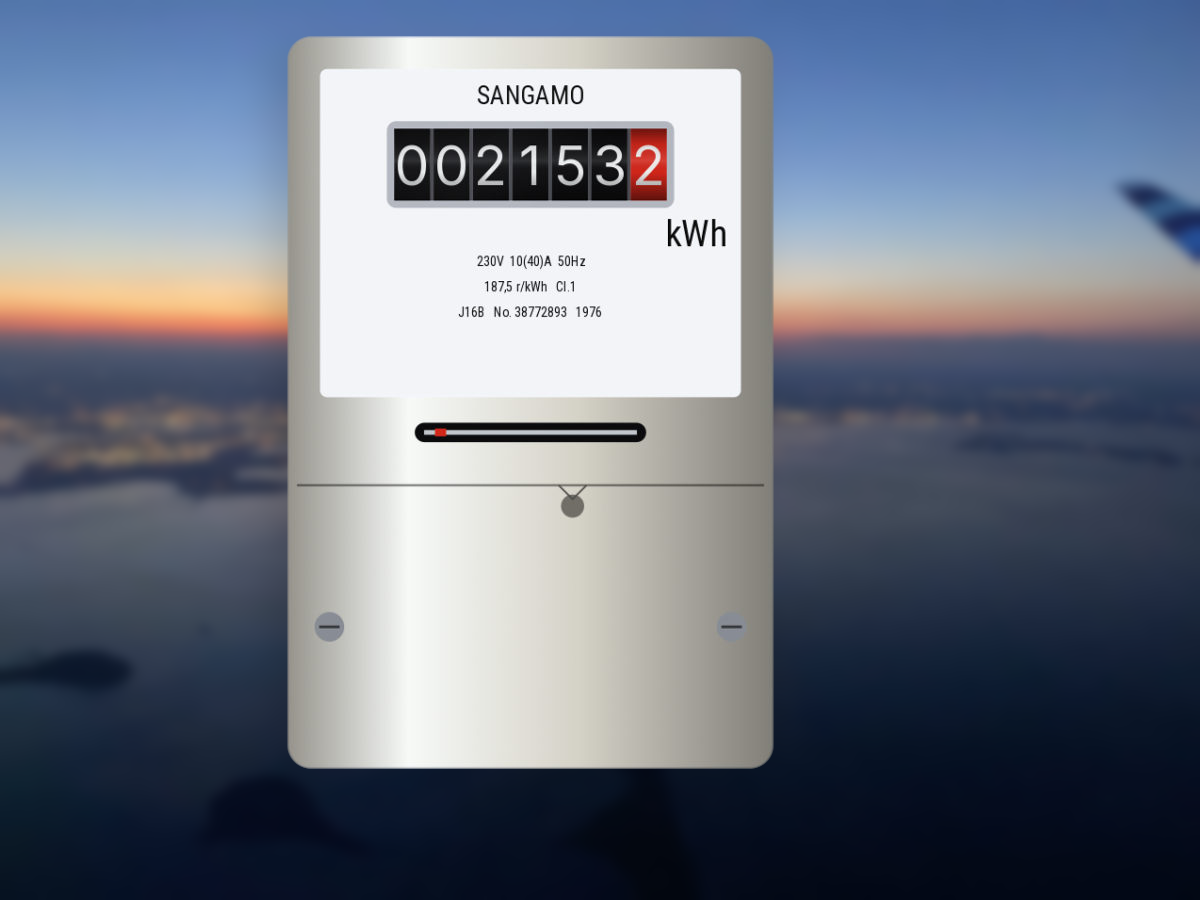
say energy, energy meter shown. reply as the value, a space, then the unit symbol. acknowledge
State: 2153.2 kWh
